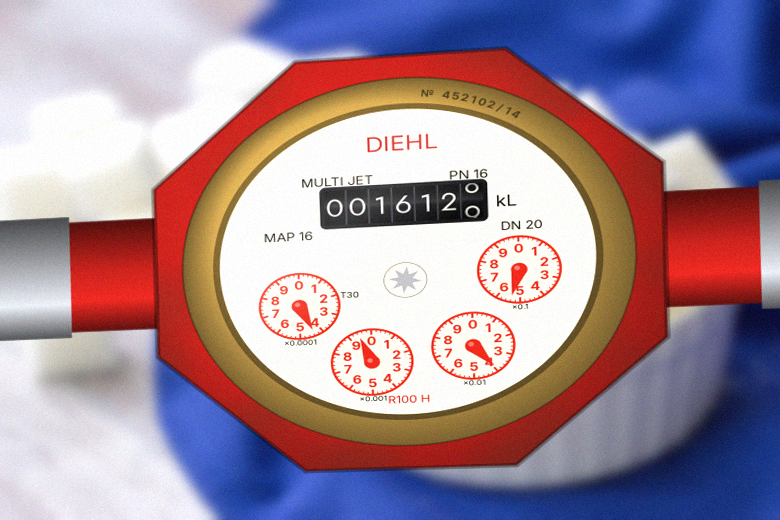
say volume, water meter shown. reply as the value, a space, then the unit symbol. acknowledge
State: 16128.5394 kL
